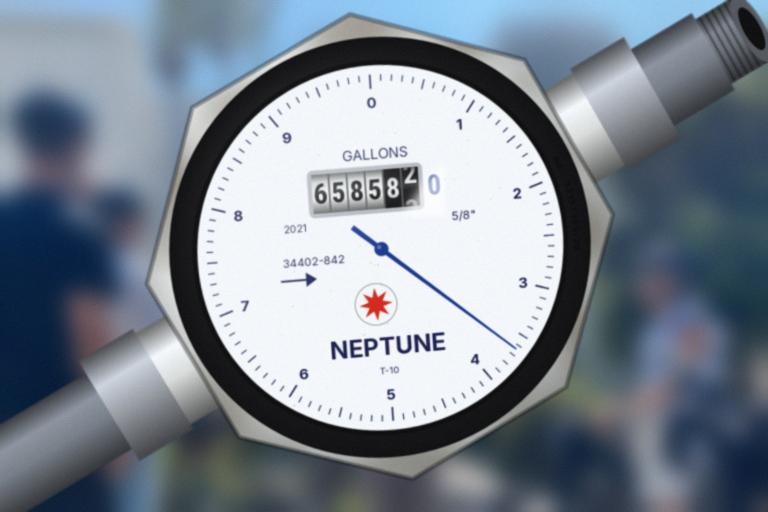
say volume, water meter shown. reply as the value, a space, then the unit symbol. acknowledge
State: 6585823.6 gal
